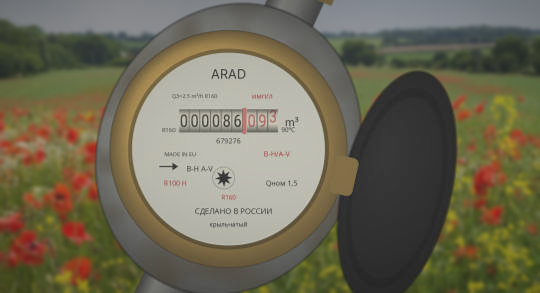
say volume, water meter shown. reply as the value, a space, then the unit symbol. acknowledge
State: 86.093 m³
